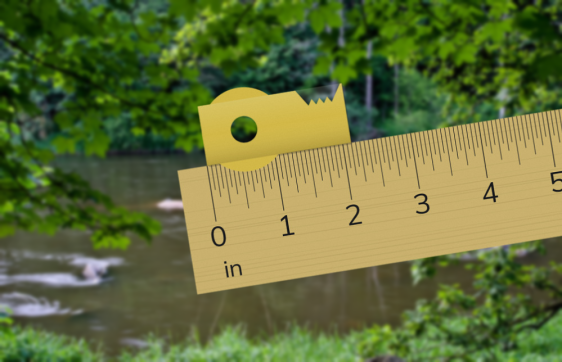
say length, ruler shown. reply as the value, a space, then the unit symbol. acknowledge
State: 2.125 in
